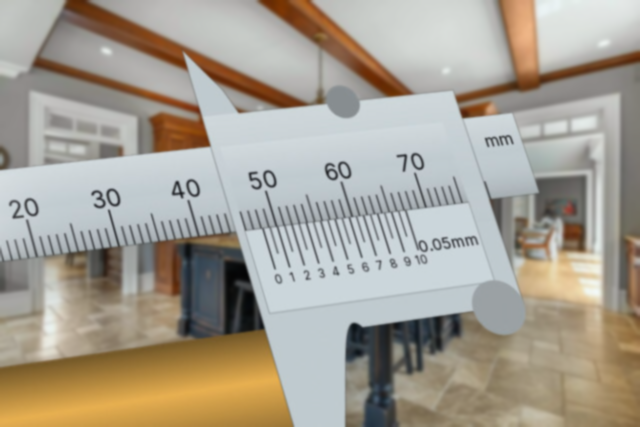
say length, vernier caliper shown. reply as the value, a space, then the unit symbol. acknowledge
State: 48.2 mm
